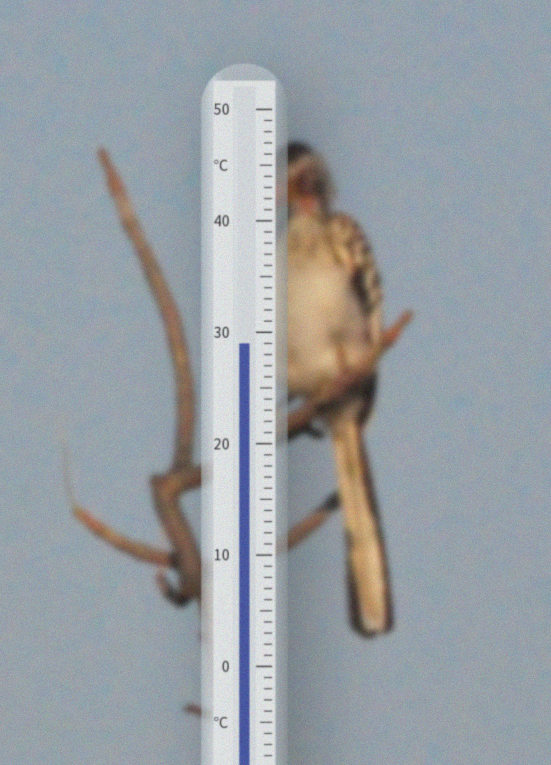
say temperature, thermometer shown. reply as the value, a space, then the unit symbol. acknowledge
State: 29 °C
